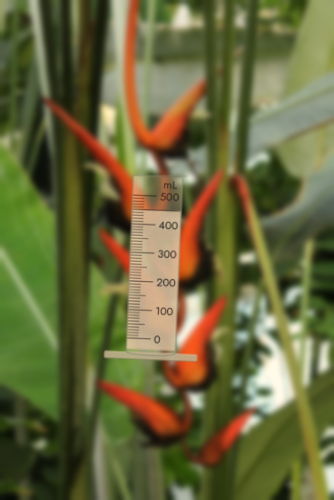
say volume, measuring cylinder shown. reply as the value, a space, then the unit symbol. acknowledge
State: 450 mL
